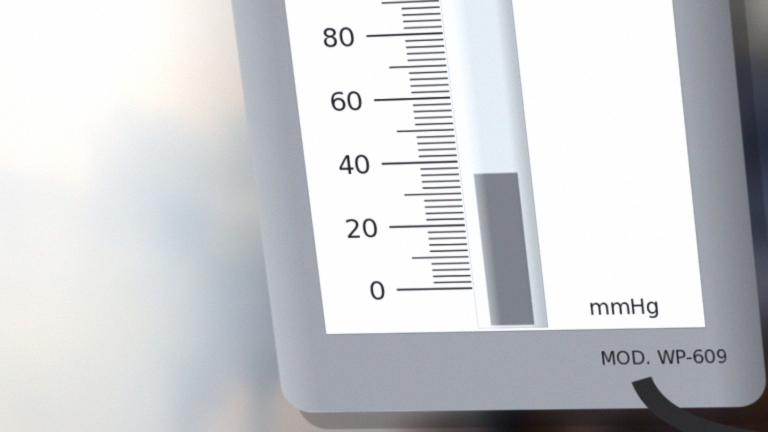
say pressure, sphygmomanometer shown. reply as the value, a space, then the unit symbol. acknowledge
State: 36 mmHg
